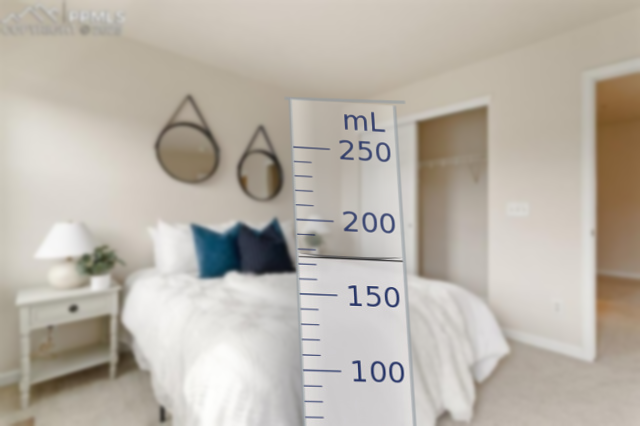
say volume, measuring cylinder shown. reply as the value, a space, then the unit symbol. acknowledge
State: 175 mL
